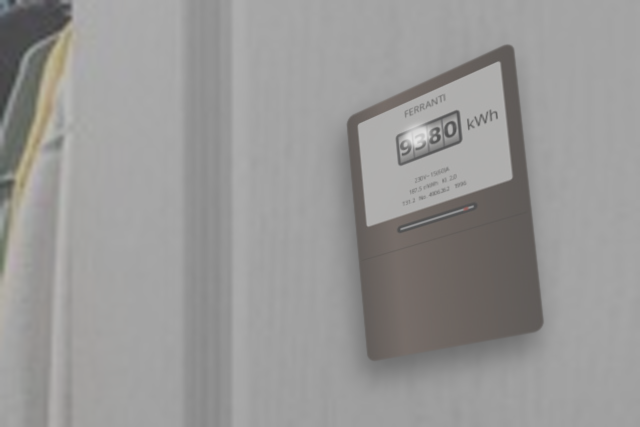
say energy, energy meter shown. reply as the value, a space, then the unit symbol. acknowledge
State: 9380 kWh
